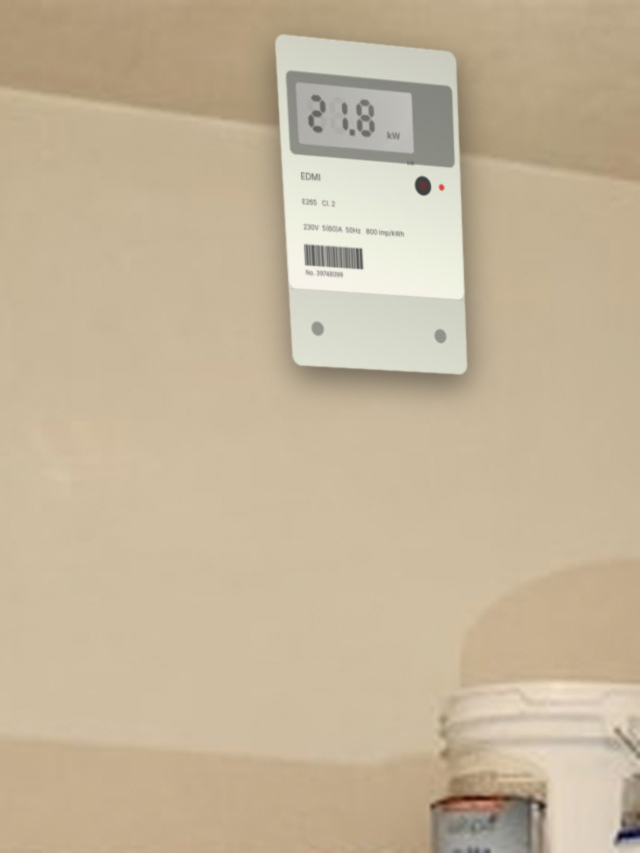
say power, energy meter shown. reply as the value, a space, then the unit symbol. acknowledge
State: 21.8 kW
